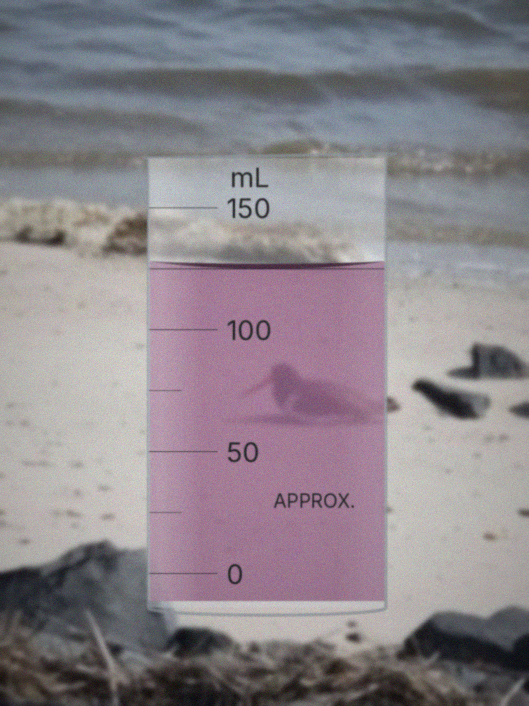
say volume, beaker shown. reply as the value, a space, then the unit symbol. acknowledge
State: 125 mL
